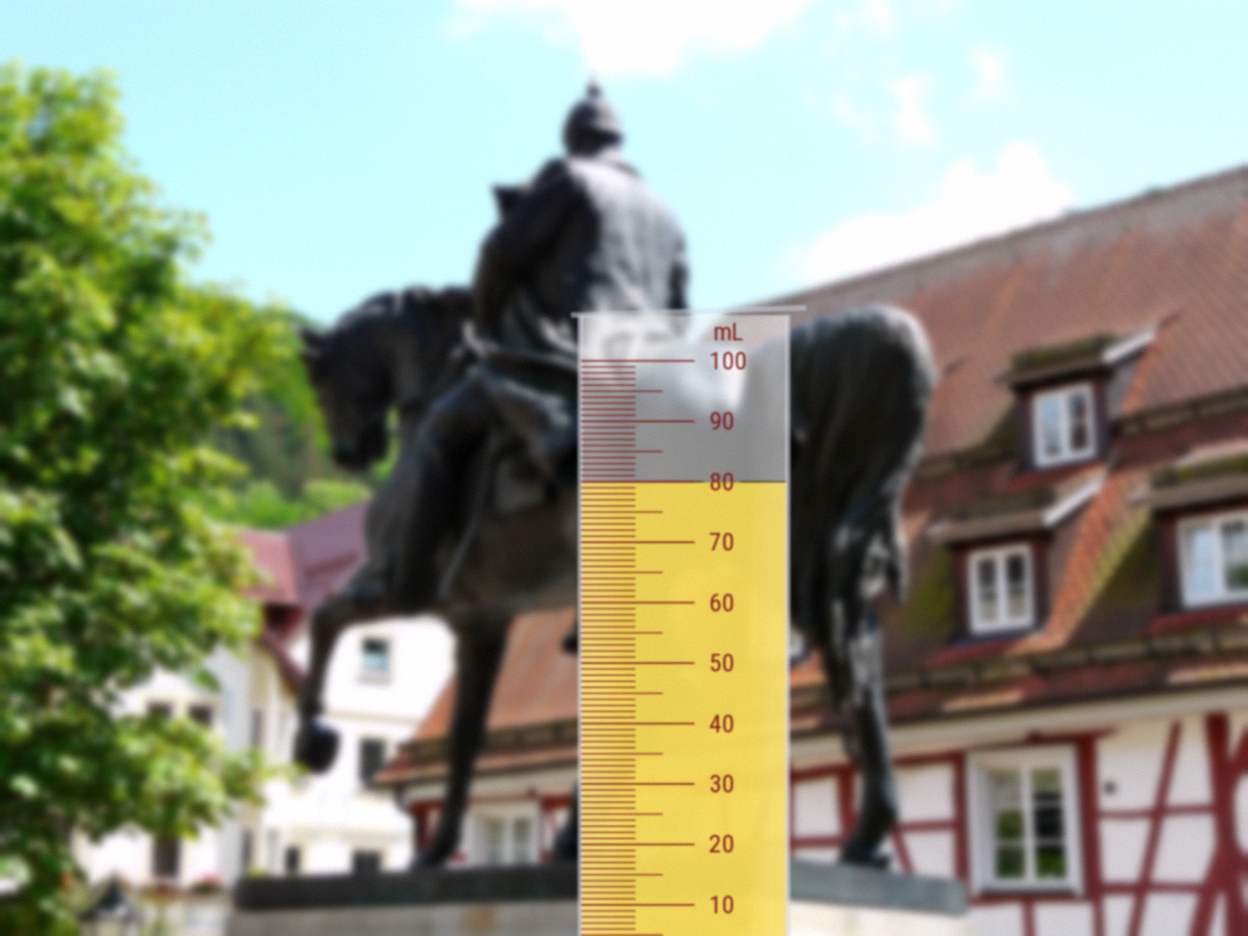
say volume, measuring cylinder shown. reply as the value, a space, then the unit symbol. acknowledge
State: 80 mL
